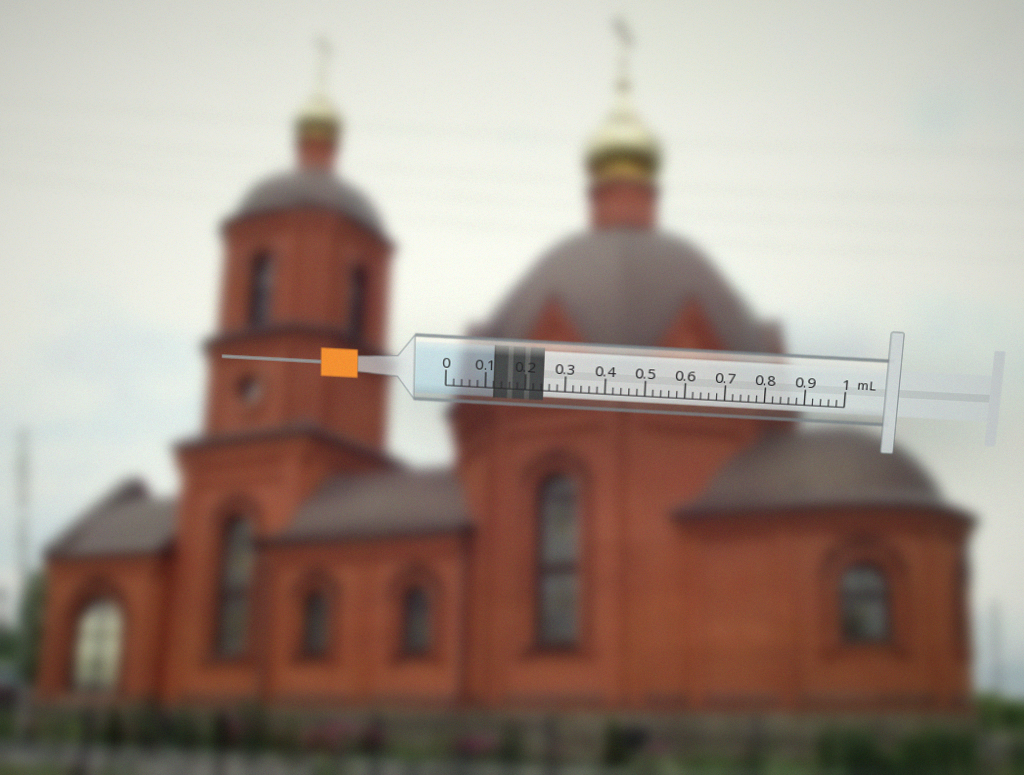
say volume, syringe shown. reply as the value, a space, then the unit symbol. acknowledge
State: 0.12 mL
